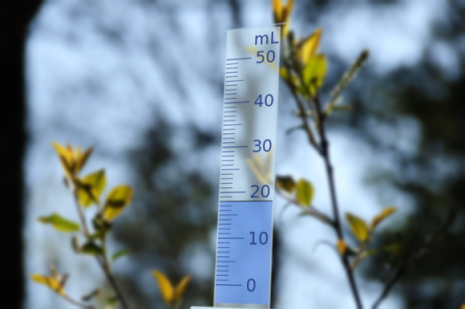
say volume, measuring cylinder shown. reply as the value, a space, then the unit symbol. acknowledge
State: 18 mL
